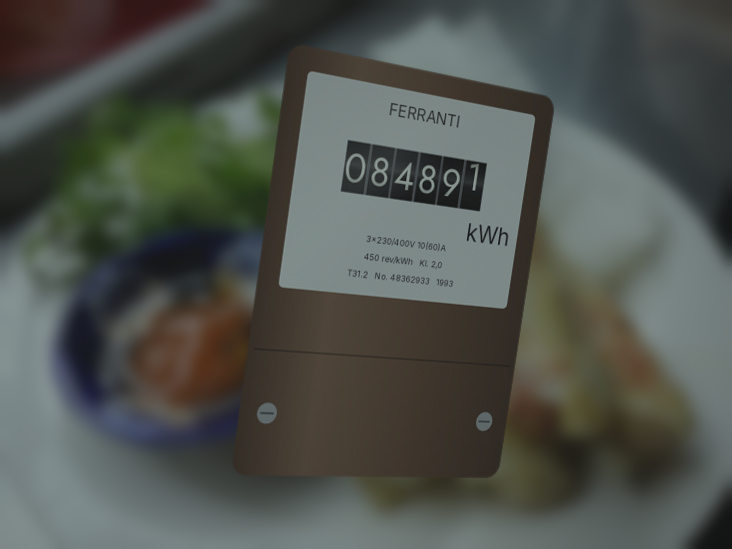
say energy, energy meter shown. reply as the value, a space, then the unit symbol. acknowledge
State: 84891 kWh
